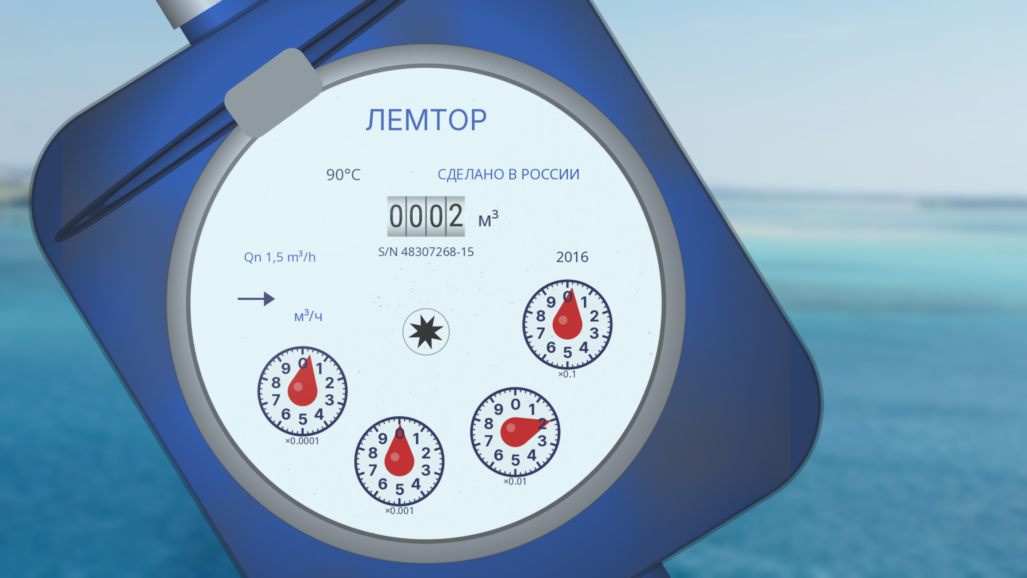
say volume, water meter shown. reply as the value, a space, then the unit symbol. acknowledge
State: 2.0200 m³
